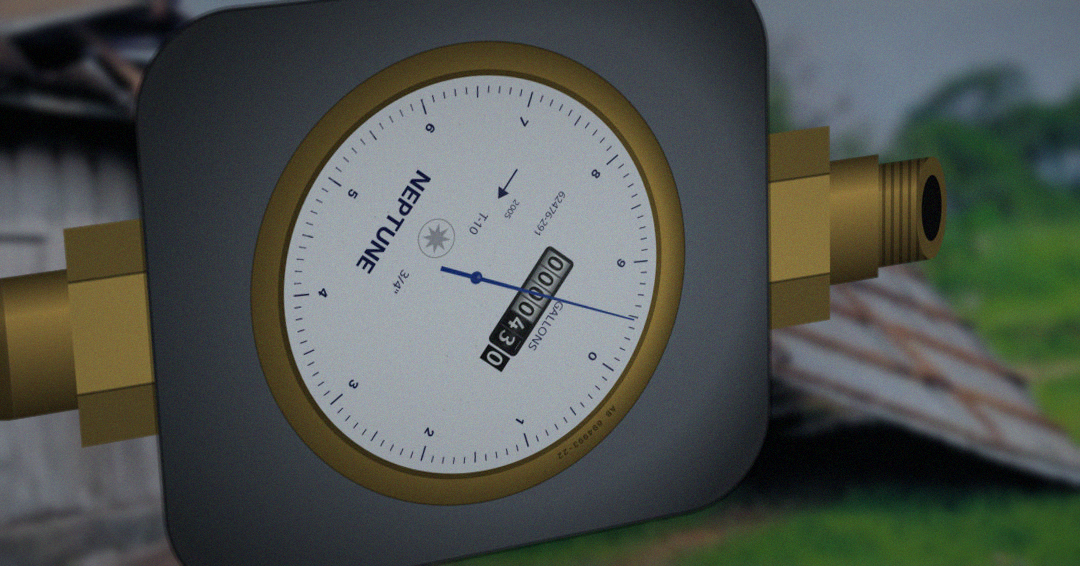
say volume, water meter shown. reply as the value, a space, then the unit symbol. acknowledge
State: 429.5 gal
